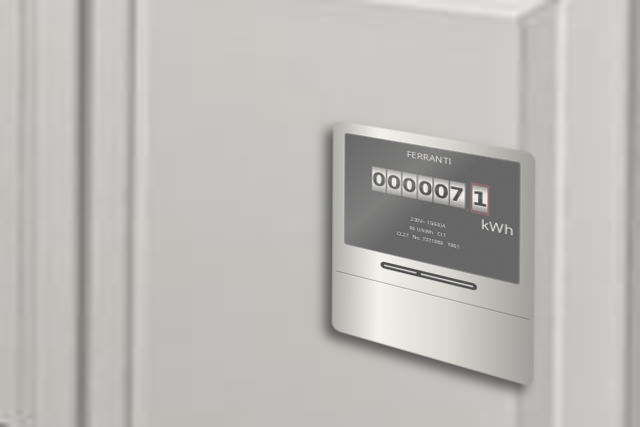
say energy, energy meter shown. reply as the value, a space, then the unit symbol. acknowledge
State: 7.1 kWh
